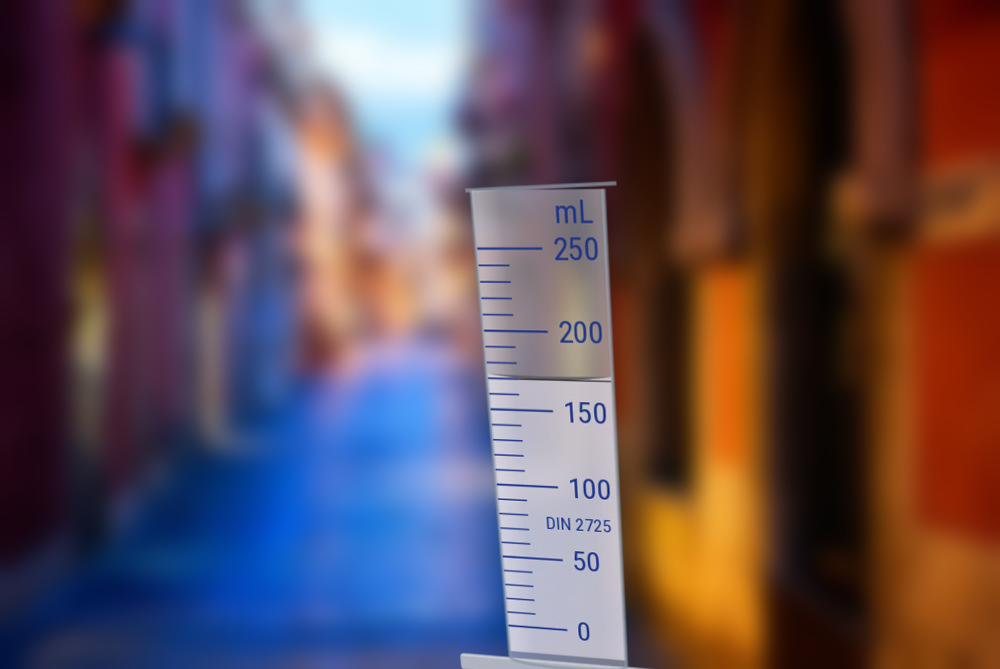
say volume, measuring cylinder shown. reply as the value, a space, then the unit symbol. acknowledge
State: 170 mL
